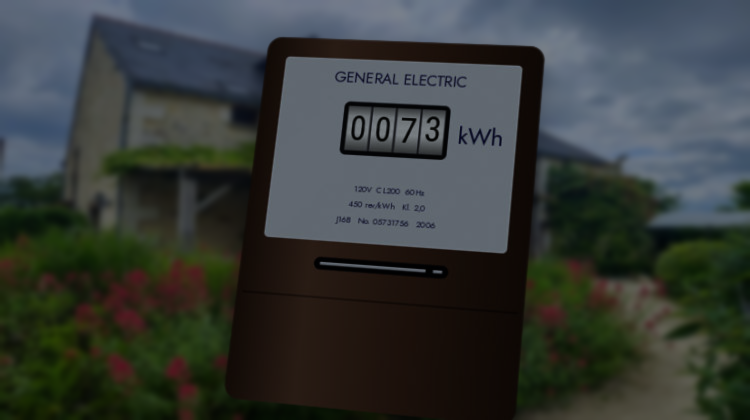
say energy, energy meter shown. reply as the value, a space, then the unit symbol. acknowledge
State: 73 kWh
